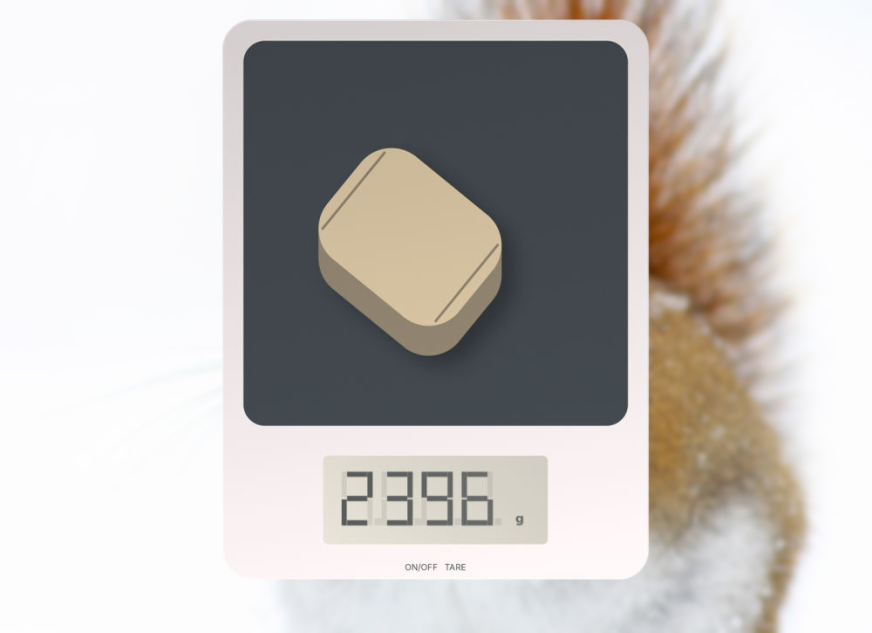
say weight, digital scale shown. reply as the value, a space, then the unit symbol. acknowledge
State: 2396 g
